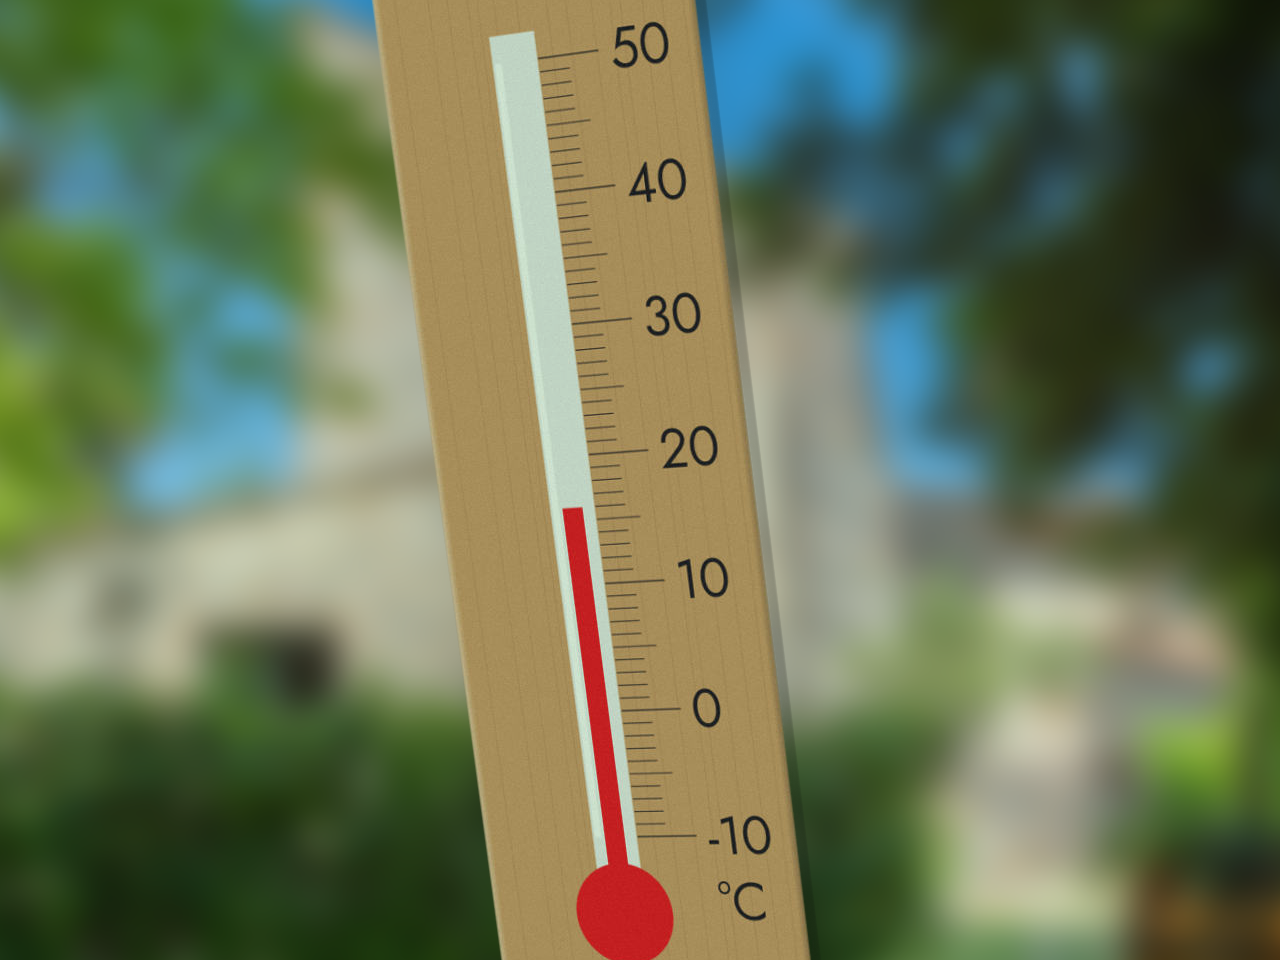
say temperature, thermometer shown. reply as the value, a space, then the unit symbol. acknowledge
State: 16 °C
